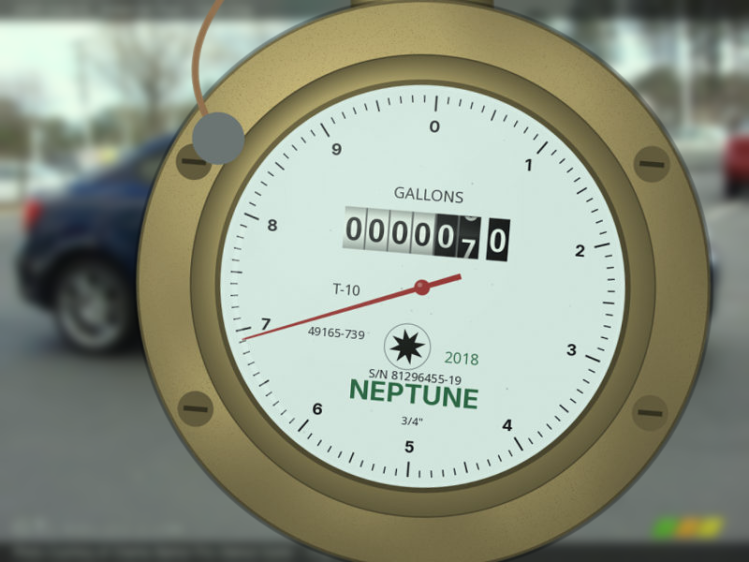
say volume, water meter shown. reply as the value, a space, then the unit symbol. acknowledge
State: 66.9 gal
